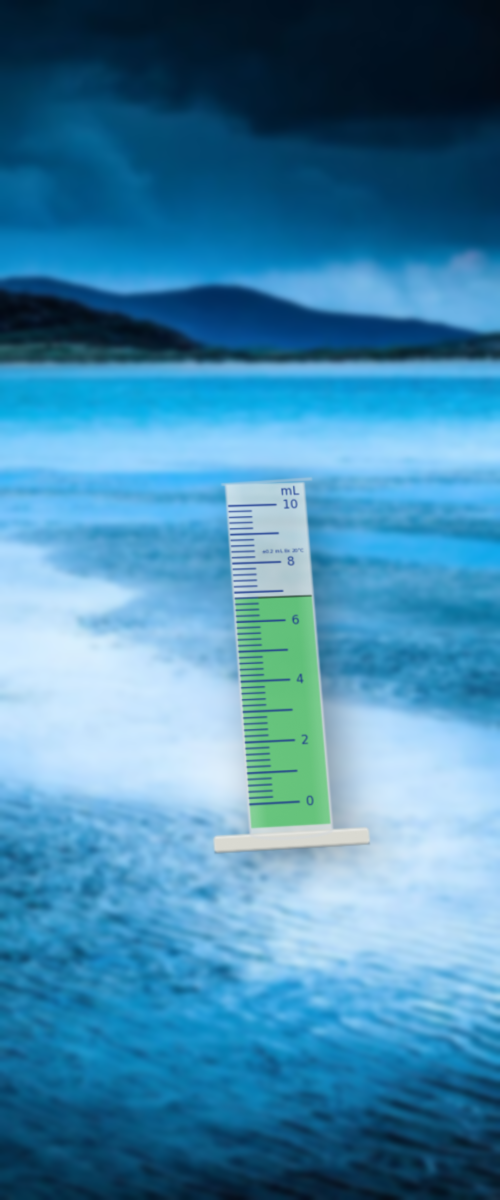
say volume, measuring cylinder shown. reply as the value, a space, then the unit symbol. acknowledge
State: 6.8 mL
